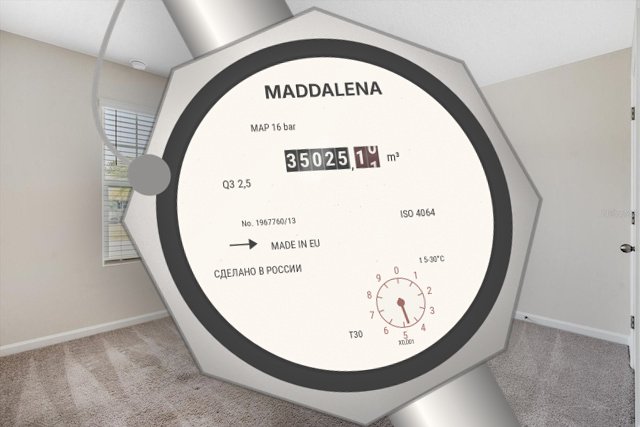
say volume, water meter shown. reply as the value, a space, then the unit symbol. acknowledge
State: 35025.104 m³
